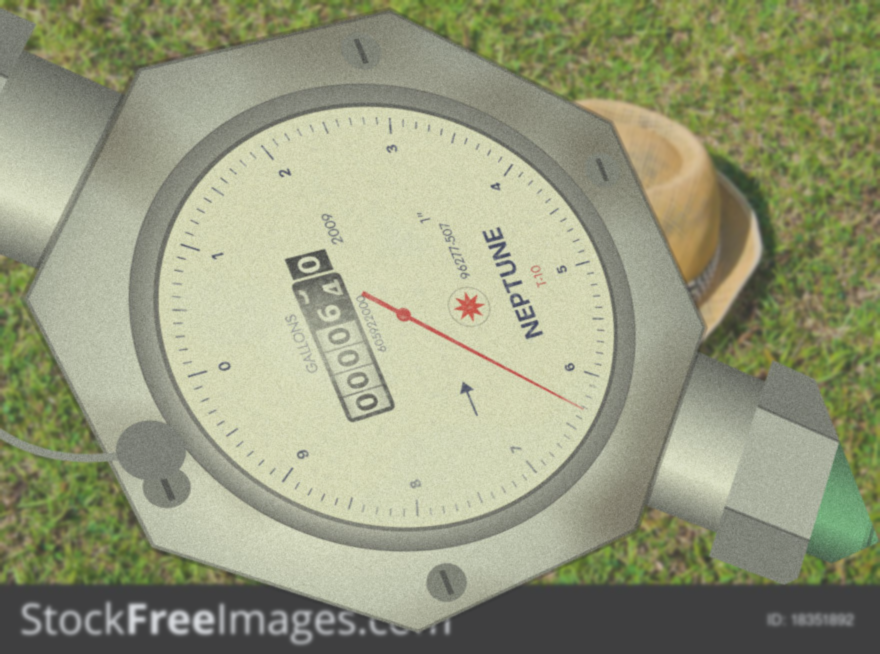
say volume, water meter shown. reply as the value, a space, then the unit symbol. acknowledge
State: 636.3 gal
